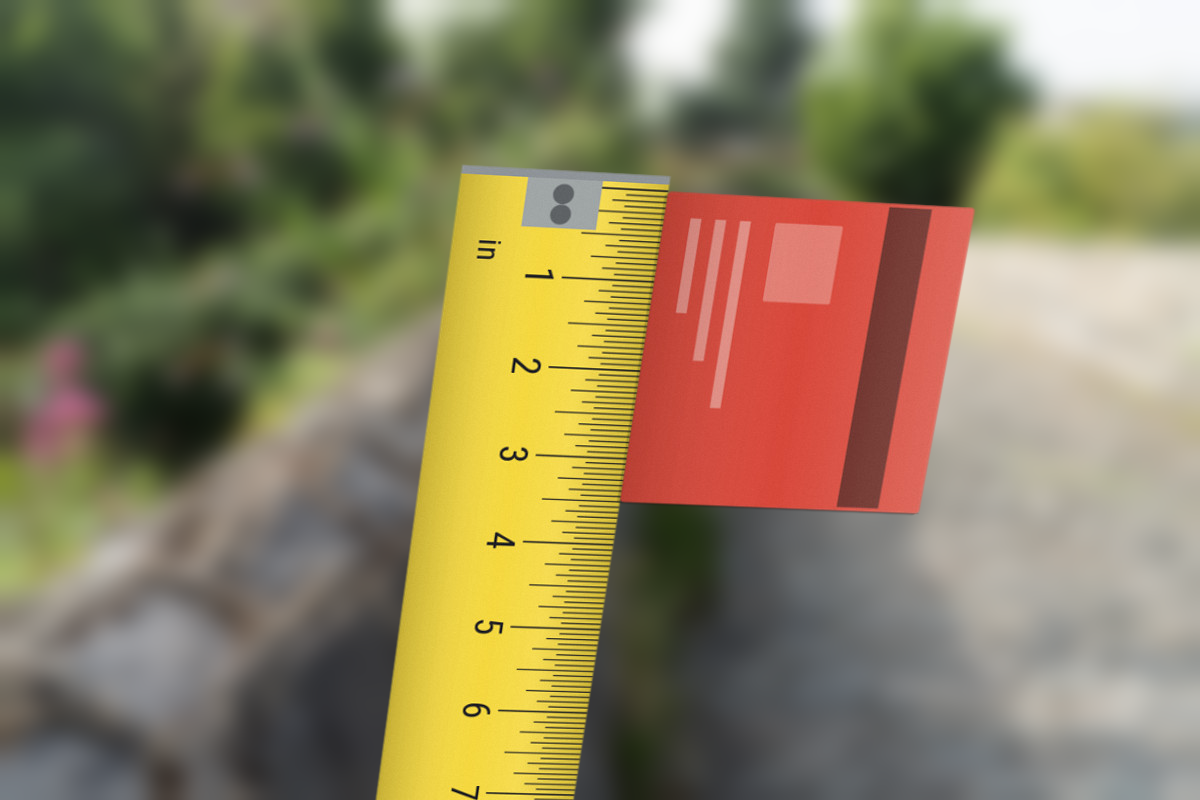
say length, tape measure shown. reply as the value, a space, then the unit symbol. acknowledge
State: 3.5 in
